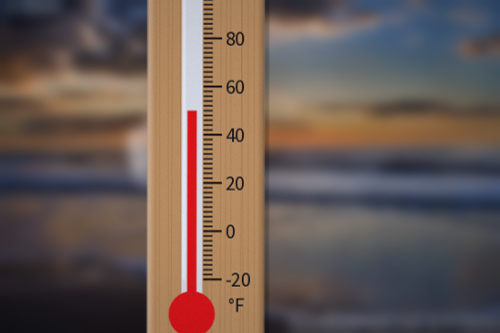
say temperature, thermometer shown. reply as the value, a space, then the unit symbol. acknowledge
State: 50 °F
